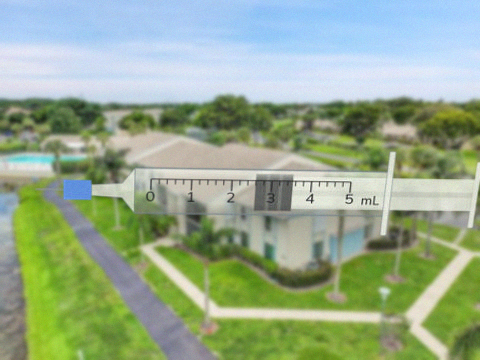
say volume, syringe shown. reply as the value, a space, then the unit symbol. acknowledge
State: 2.6 mL
